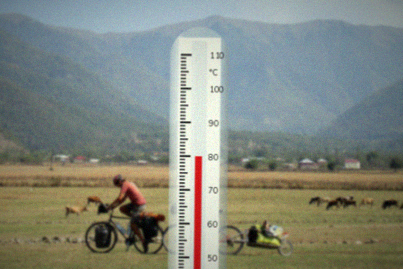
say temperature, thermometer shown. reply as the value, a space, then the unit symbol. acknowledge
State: 80 °C
